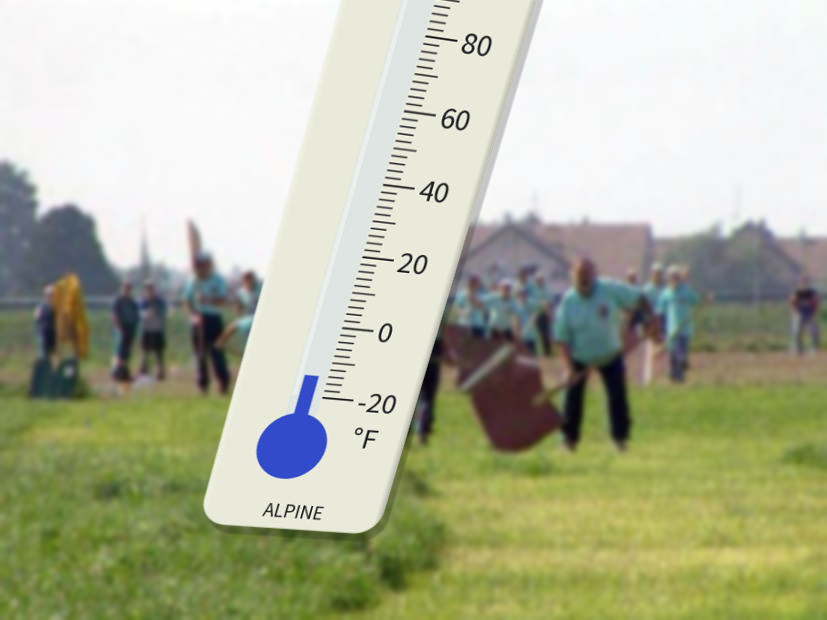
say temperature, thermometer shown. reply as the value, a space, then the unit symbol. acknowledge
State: -14 °F
